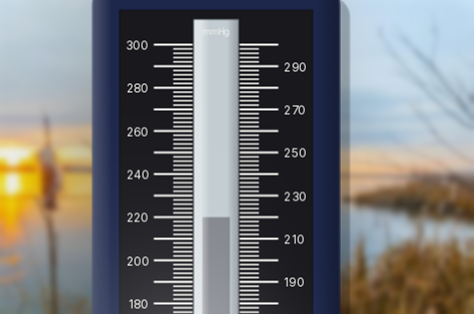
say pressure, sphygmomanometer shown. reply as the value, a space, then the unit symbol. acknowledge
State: 220 mmHg
